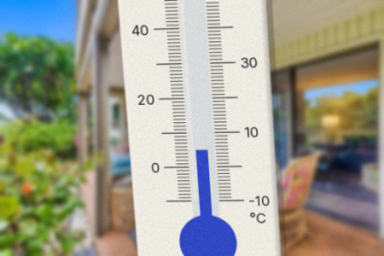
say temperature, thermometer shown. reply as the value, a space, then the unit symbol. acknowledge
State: 5 °C
